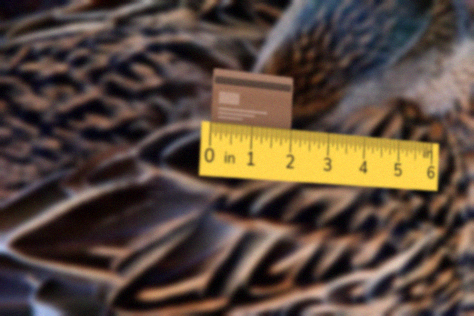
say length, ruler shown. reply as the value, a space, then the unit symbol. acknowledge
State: 2 in
